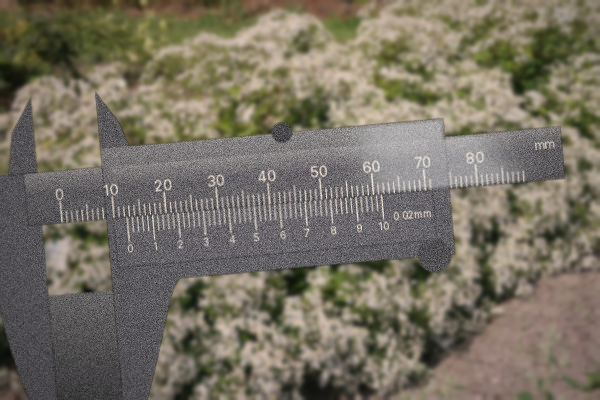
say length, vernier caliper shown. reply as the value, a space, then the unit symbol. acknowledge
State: 12.5 mm
